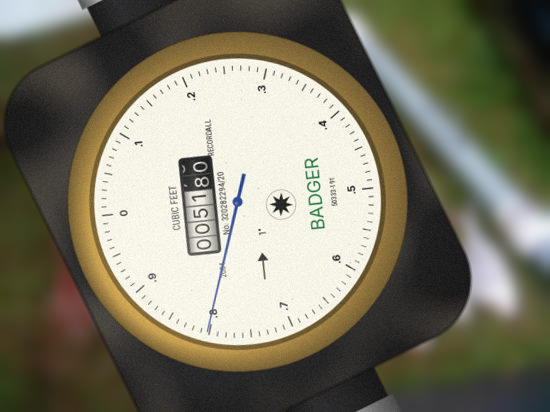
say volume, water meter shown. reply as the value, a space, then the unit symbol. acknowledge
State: 5179.80 ft³
